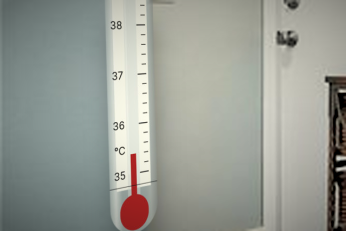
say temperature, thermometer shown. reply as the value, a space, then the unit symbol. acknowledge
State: 35.4 °C
